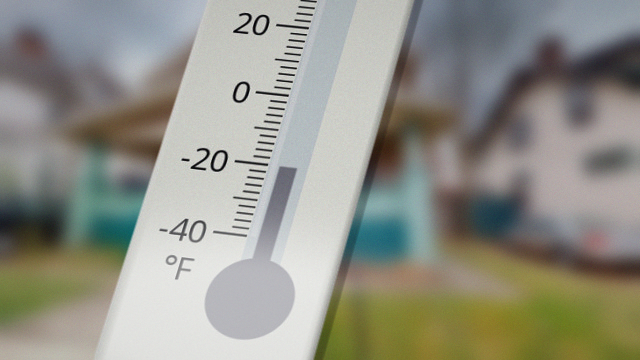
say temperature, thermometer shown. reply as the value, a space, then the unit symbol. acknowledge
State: -20 °F
